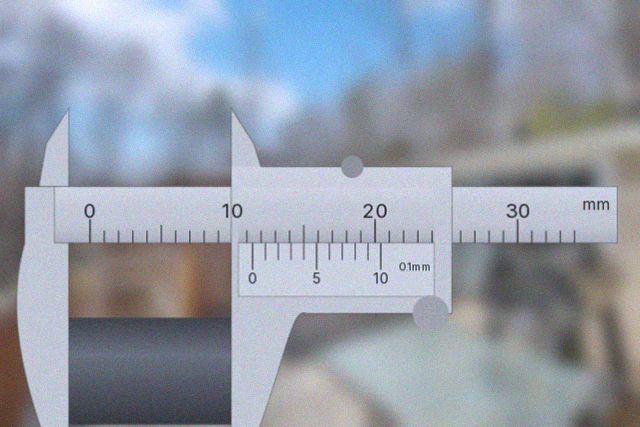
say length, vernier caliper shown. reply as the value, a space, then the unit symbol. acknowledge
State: 11.4 mm
